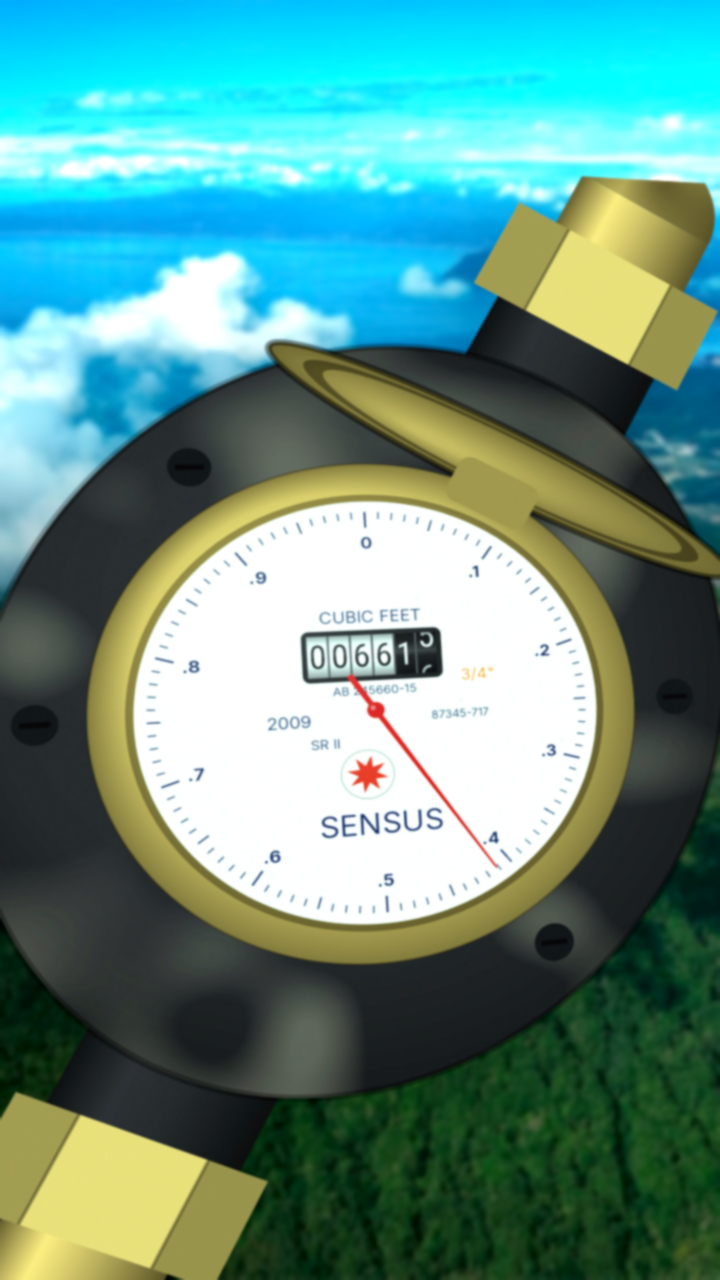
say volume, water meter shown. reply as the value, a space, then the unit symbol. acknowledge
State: 6615.41 ft³
